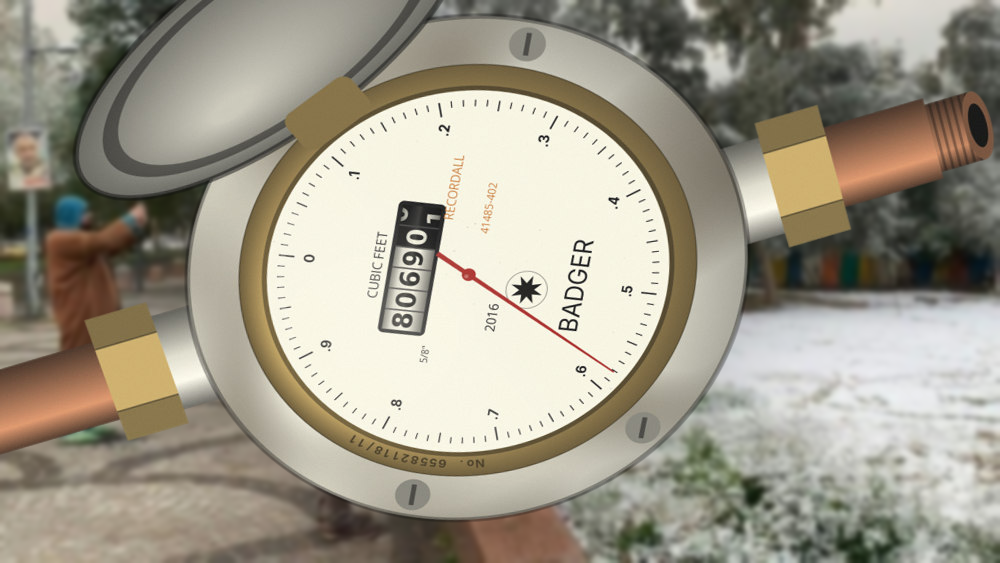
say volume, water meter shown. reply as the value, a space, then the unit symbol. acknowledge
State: 806900.58 ft³
